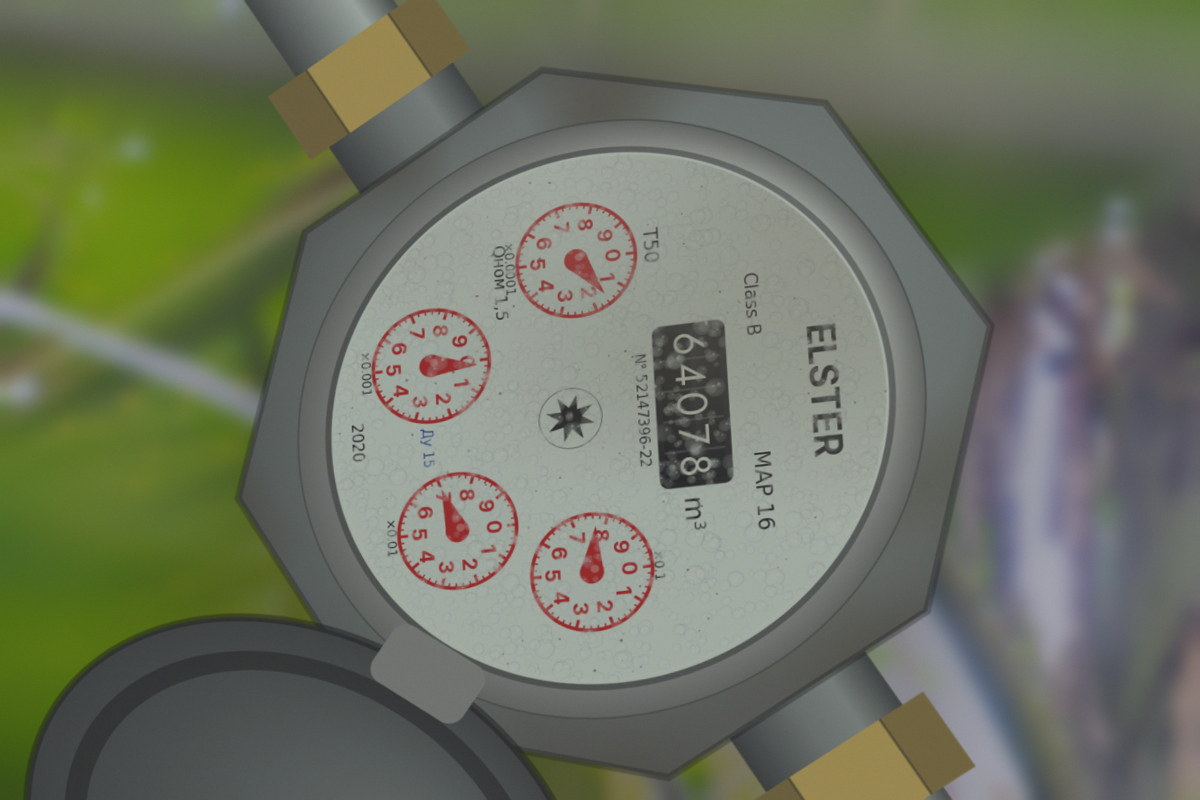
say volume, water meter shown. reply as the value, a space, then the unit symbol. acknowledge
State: 64078.7701 m³
